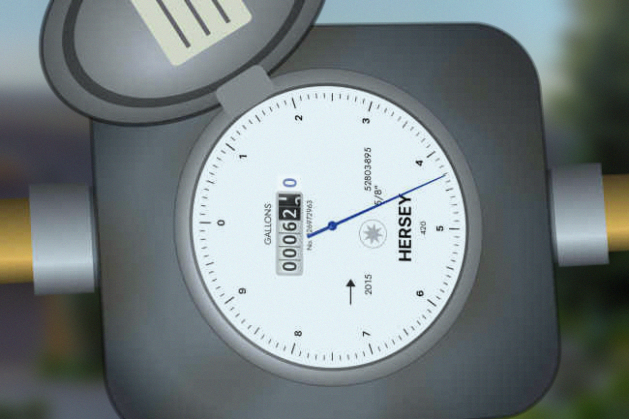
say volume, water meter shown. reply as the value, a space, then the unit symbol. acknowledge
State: 6214.3 gal
